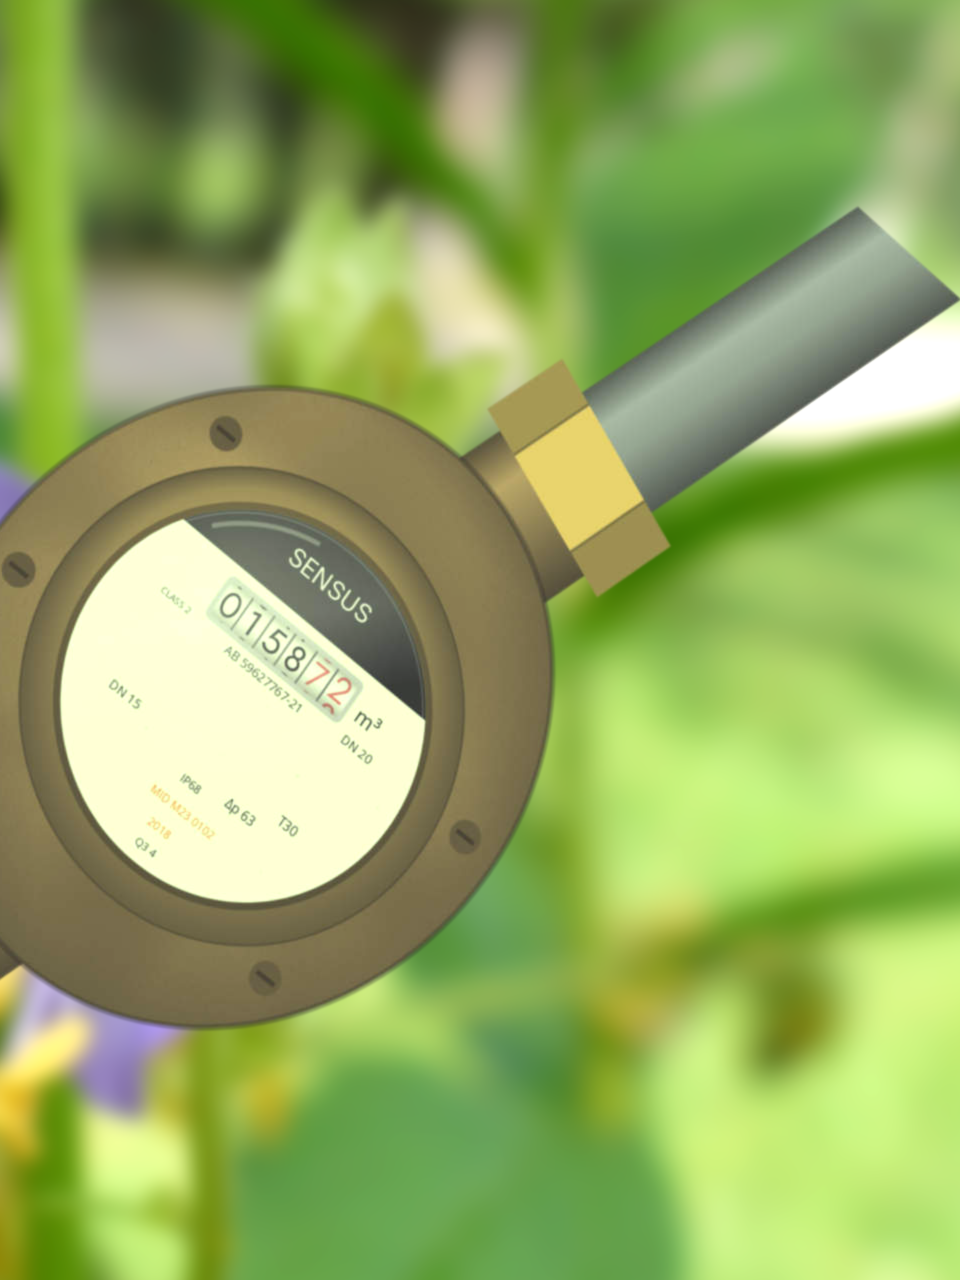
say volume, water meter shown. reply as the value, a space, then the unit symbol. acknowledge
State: 158.72 m³
